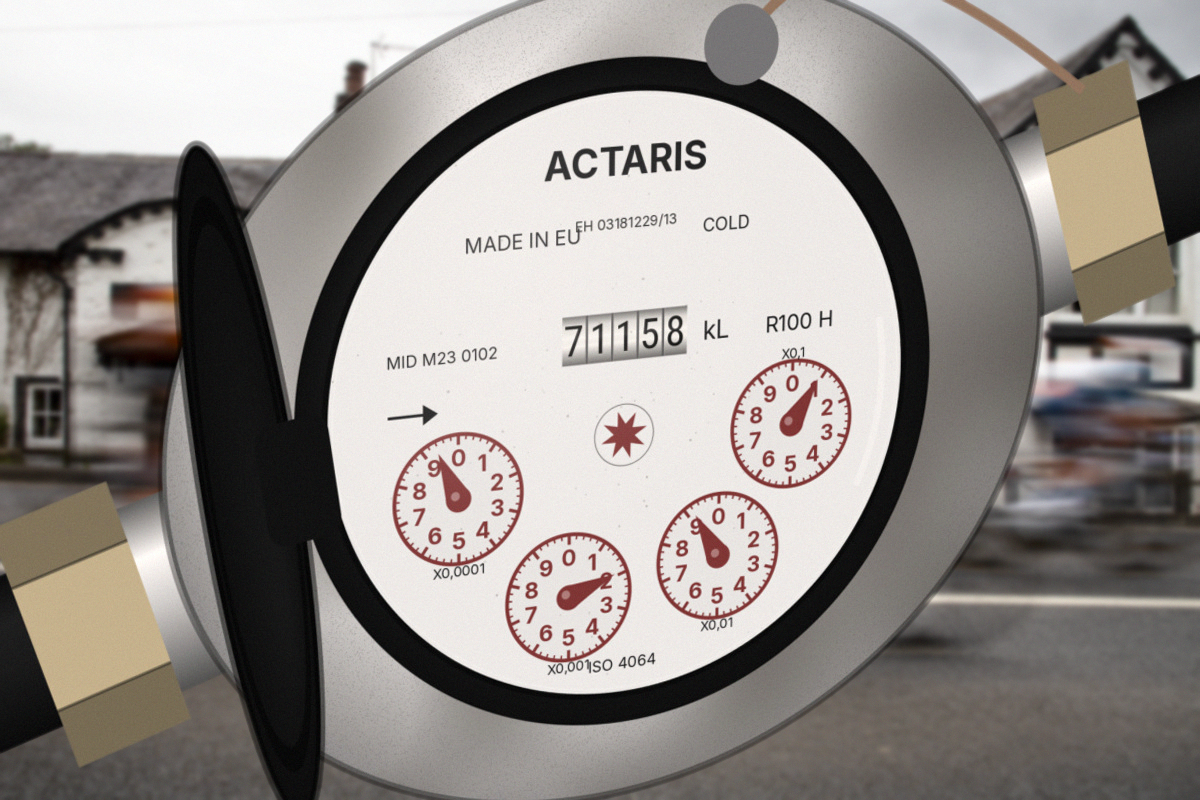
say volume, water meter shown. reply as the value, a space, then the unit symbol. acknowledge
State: 71158.0919 kL
